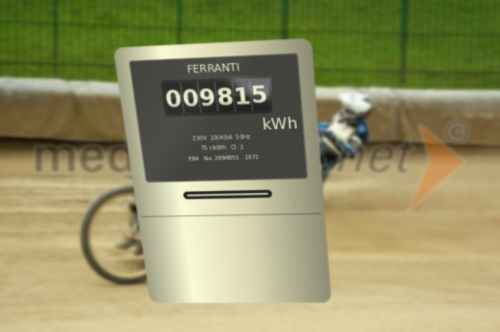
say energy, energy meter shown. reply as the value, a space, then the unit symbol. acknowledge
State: 9815 kWh
